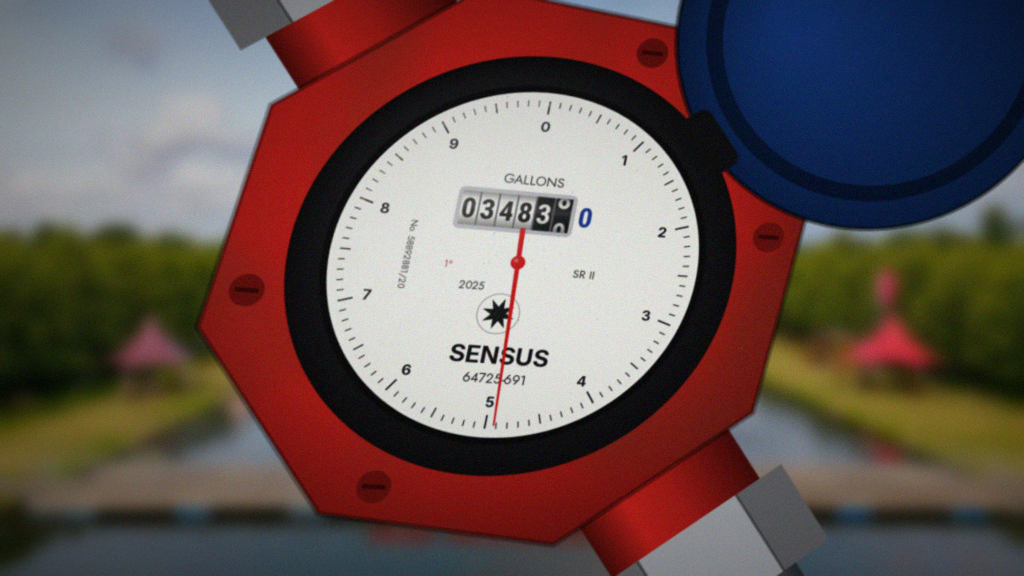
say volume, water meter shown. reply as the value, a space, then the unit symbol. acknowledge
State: 348384.9 gal
